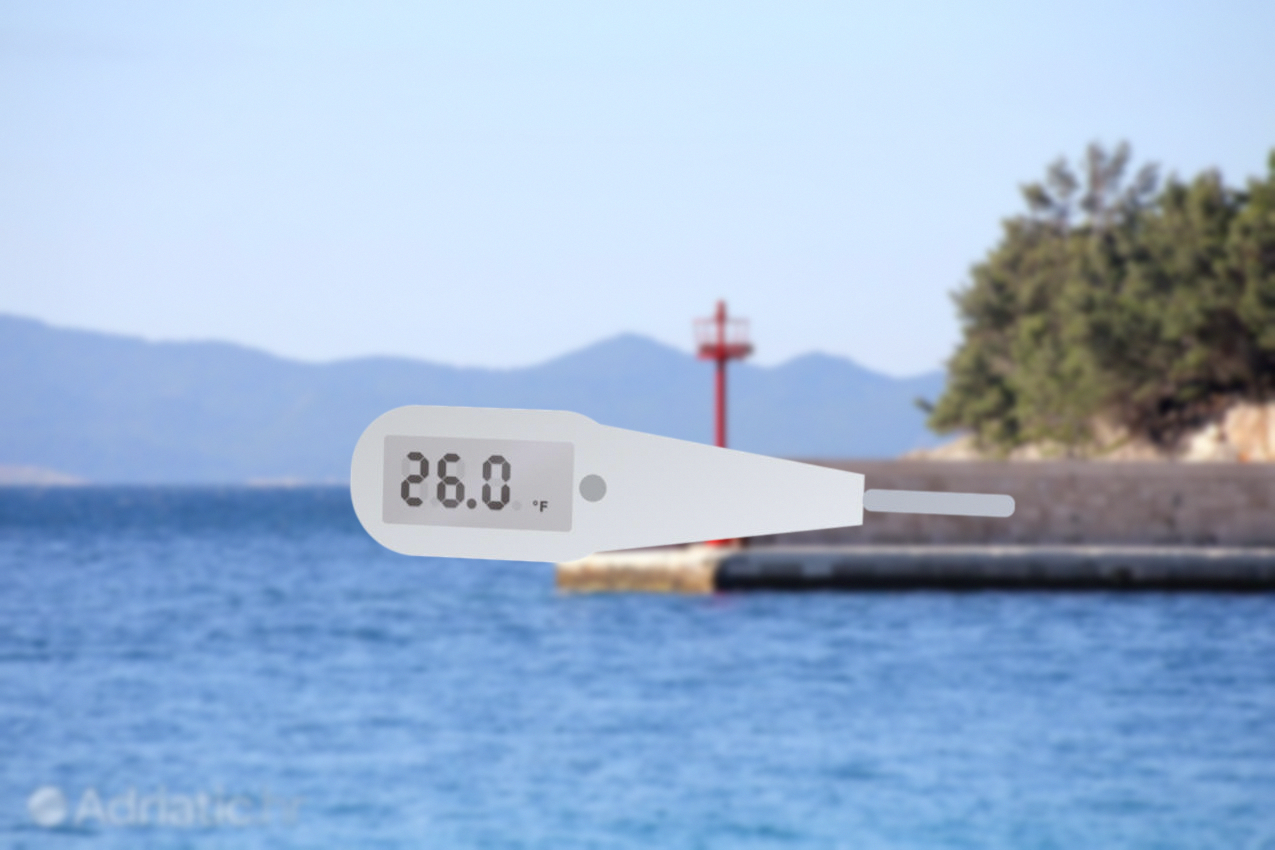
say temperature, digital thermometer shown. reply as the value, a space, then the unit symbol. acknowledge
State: 26.0 °F
